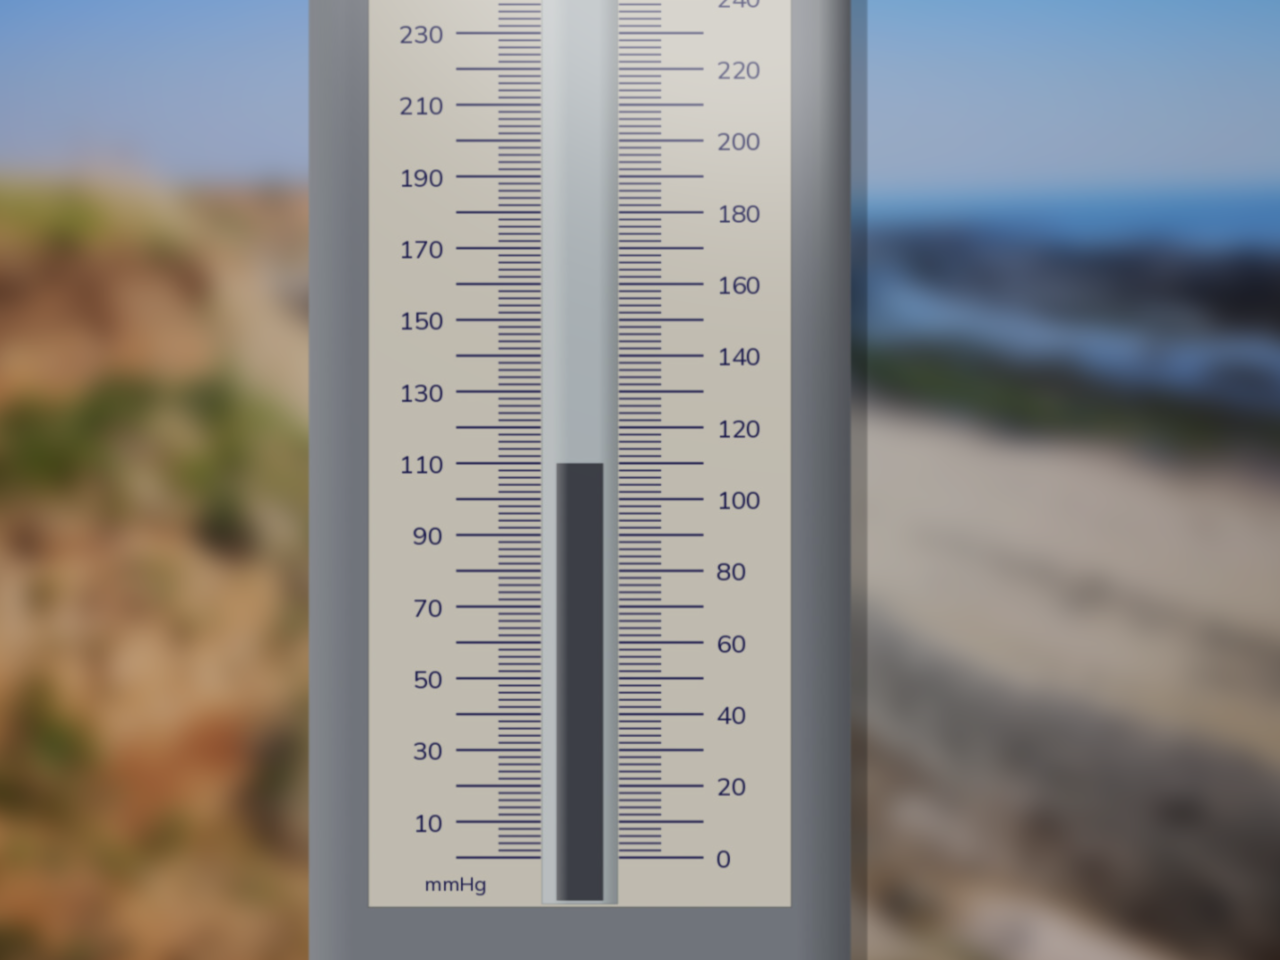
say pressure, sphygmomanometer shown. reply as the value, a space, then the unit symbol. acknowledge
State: 110 mmHg
